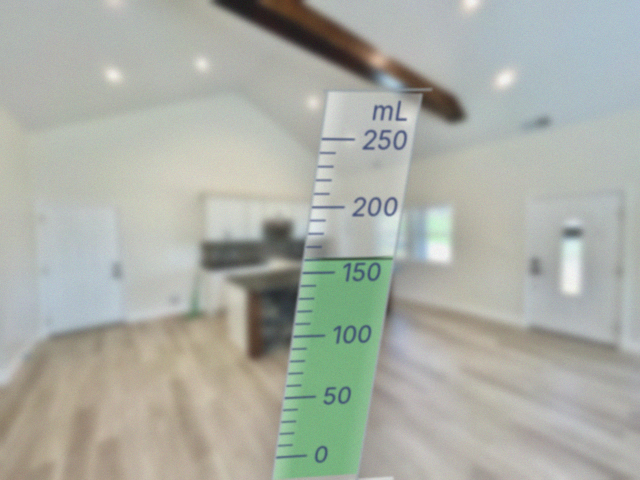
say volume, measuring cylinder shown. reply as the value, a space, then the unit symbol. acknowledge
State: 160 mL
